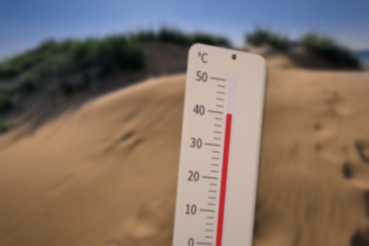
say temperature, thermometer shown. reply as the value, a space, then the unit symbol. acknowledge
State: 40 °C
